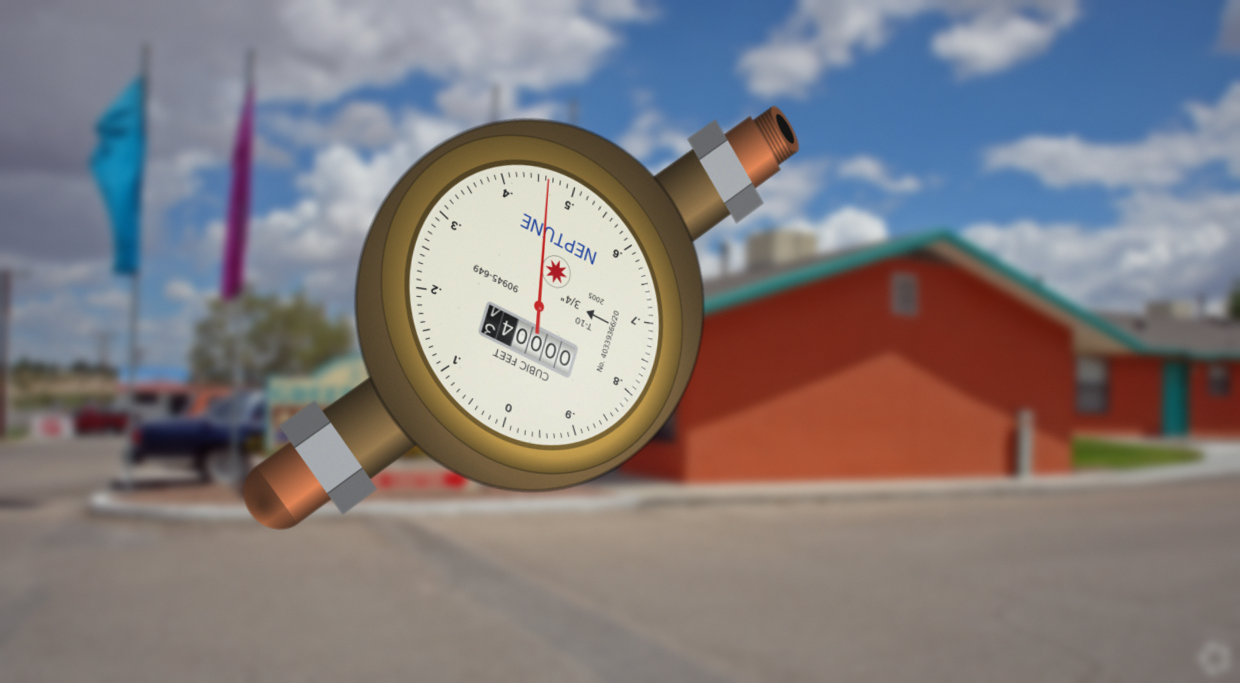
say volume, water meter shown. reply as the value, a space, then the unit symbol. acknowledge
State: 43.46 ft³
